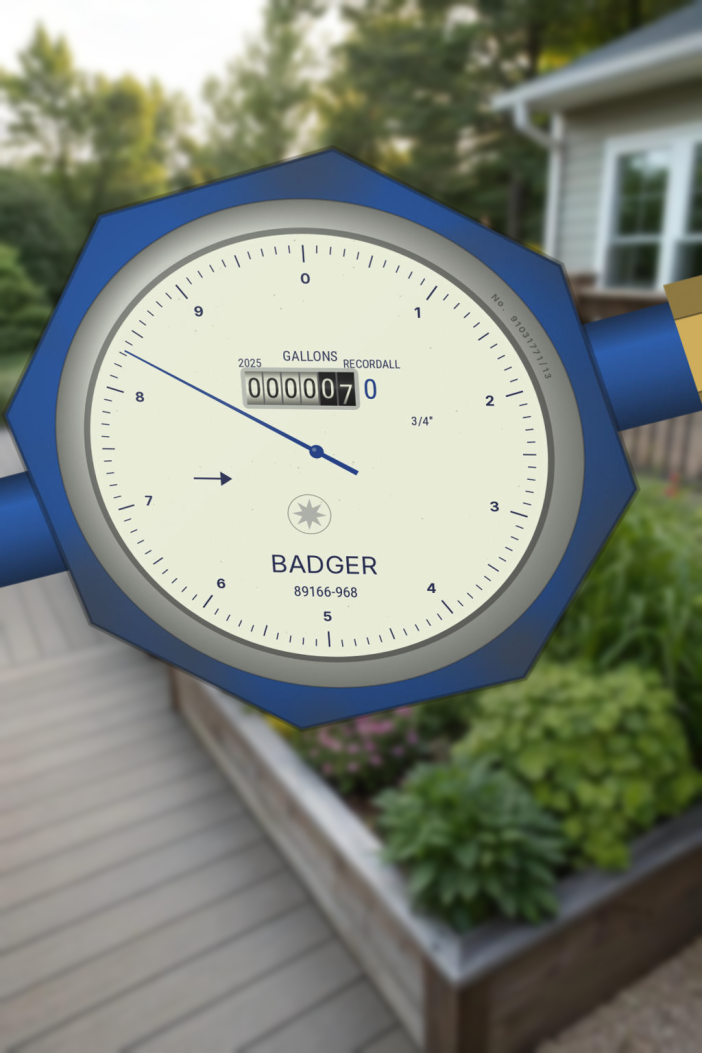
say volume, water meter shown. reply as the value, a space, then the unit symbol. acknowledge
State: 68.3 gal
